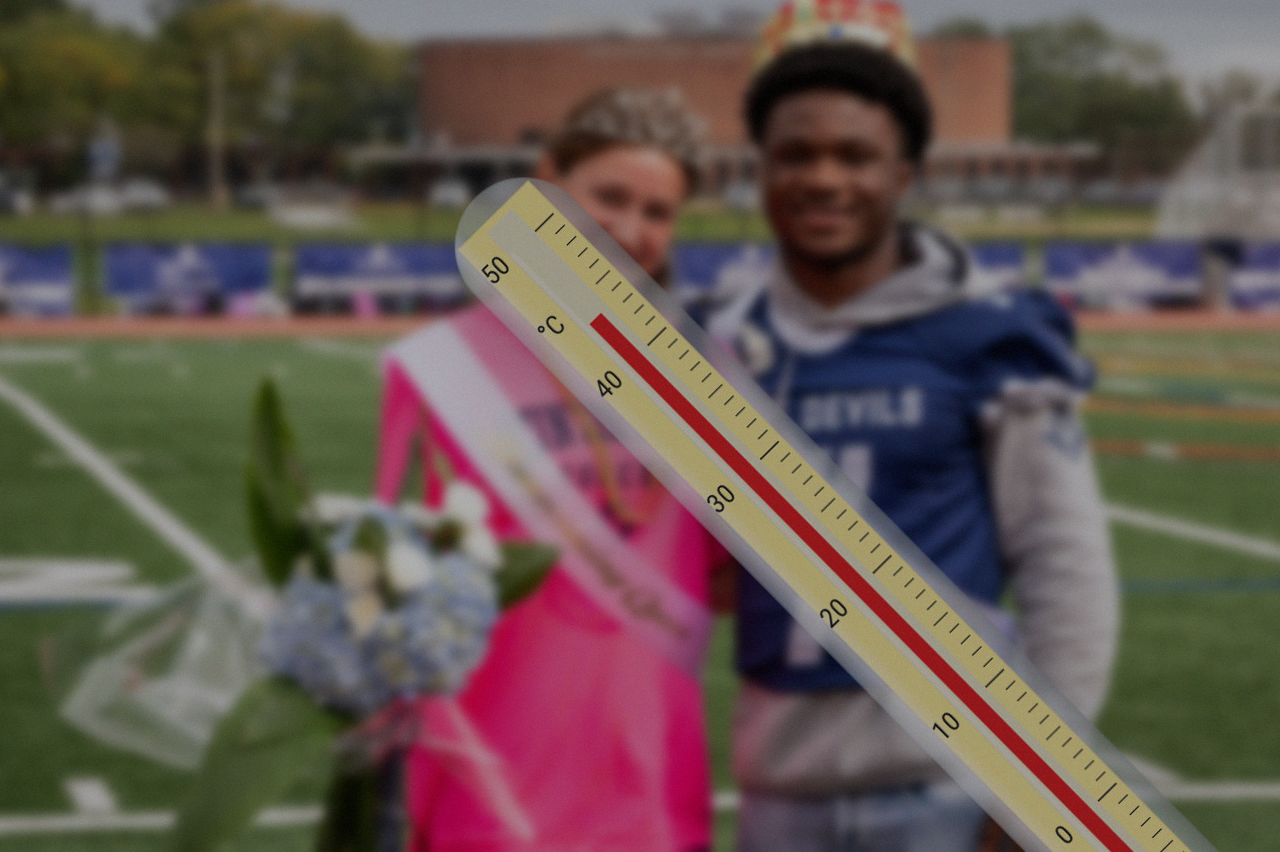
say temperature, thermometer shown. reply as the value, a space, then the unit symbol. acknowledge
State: 43.5 °C
